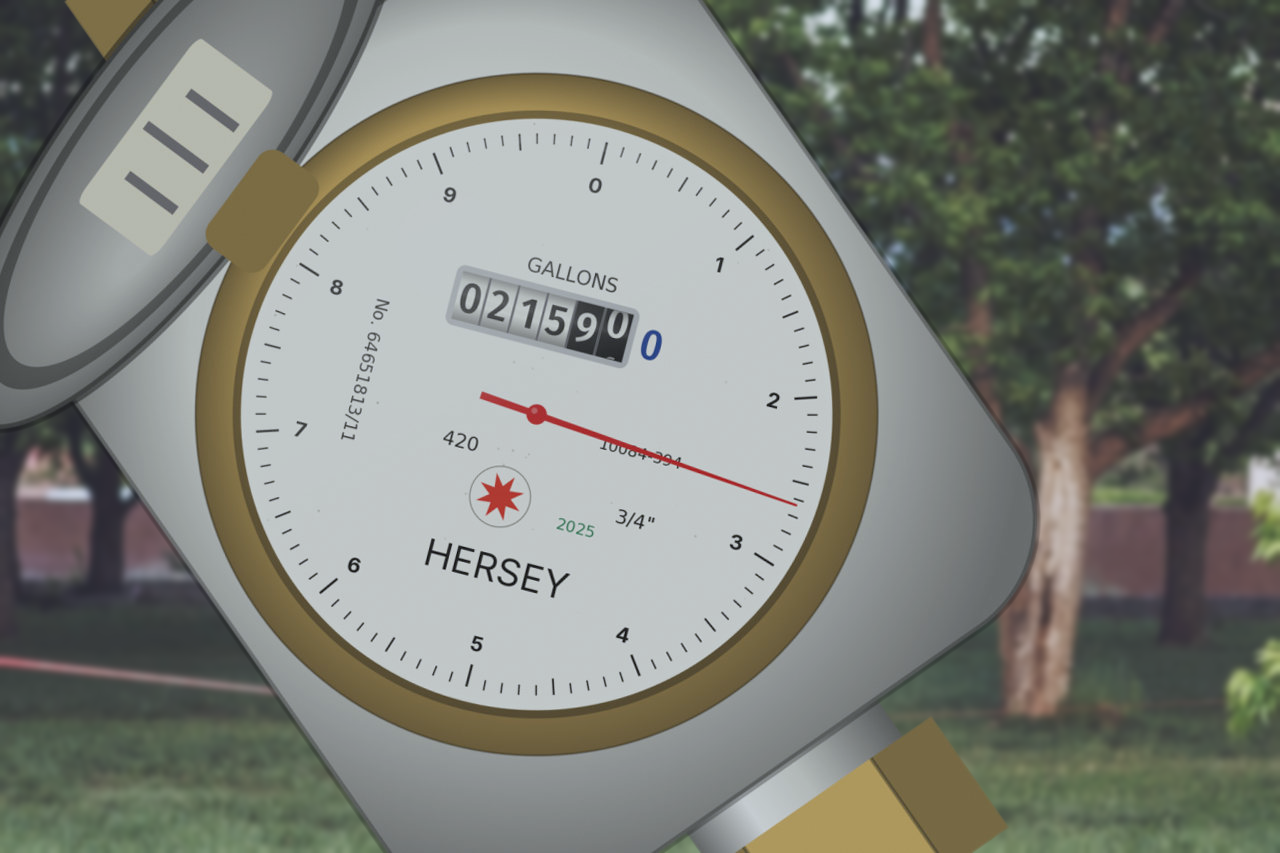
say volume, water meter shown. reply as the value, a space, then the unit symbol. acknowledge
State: 215902.6 gal
